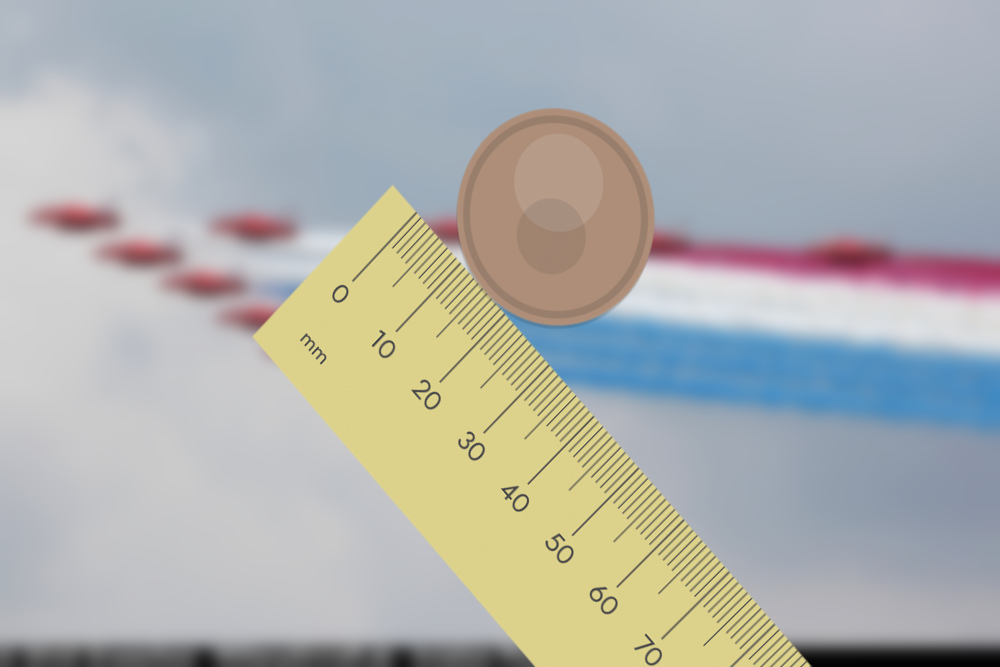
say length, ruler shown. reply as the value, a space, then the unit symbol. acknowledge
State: 31 mm
